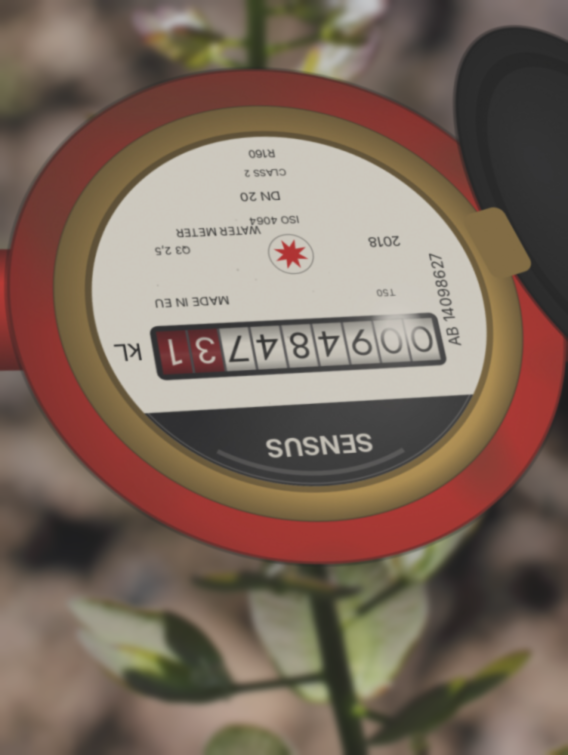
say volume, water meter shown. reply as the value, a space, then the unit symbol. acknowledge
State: 94847.31 kL
